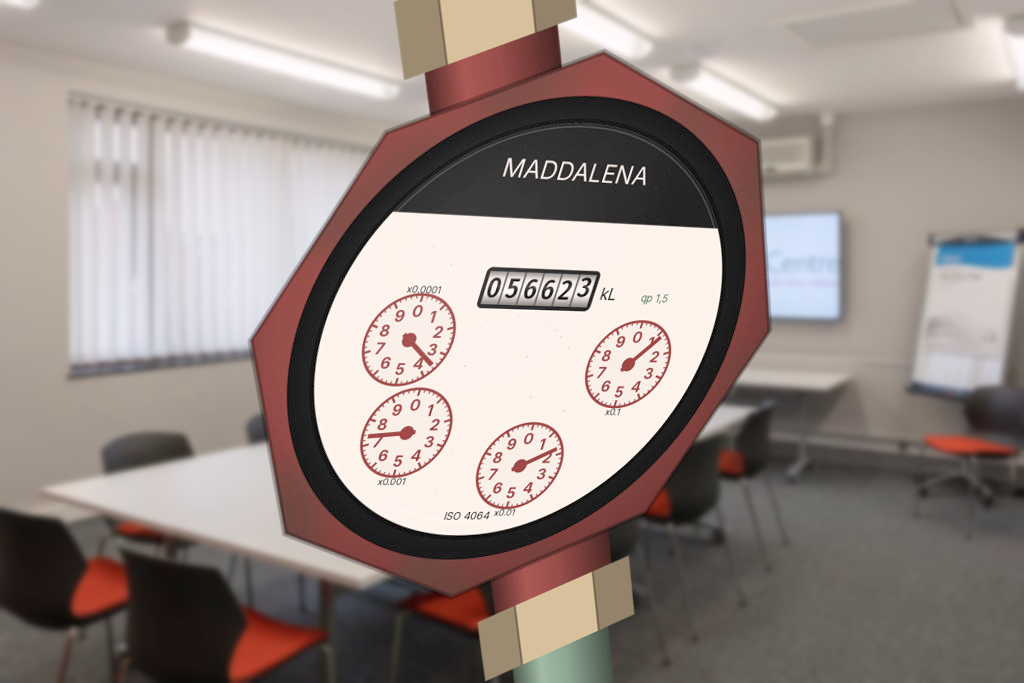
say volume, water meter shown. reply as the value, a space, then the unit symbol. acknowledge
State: 56623.1173 kL
